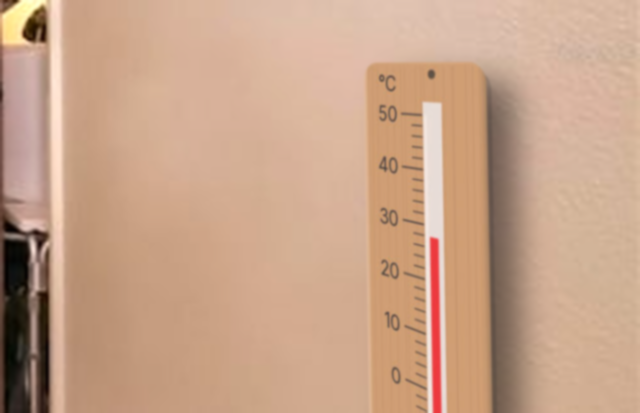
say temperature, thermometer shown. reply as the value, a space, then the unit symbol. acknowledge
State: 28 °C
